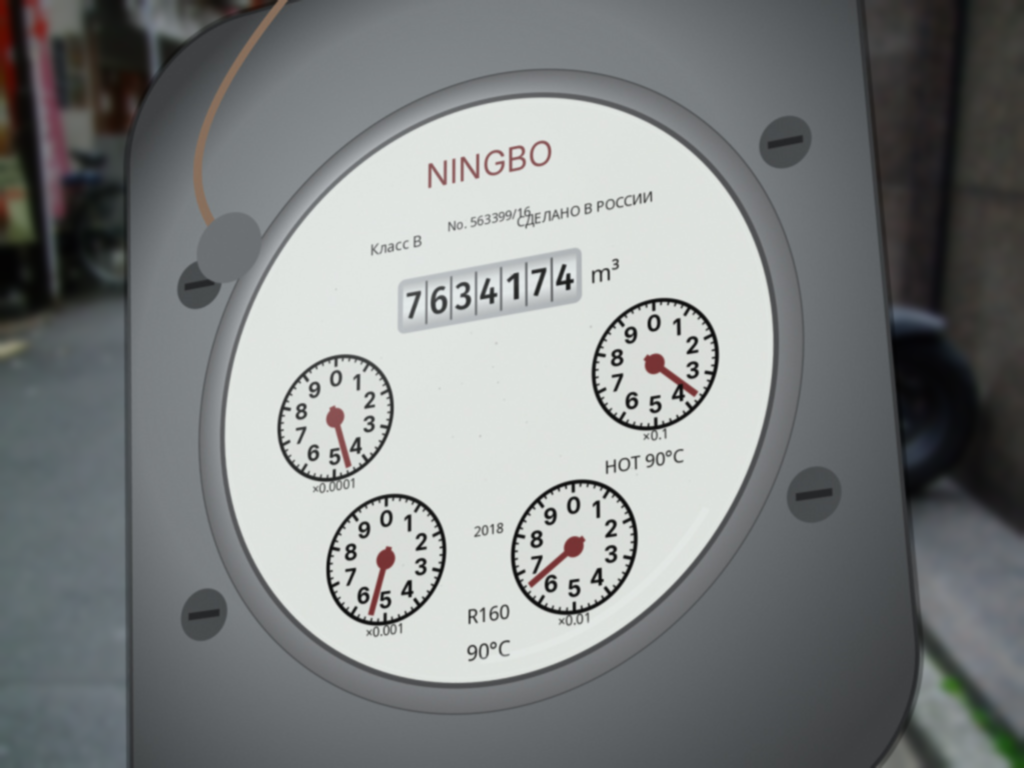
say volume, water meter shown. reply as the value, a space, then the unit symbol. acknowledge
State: 7634174.3654 m³
